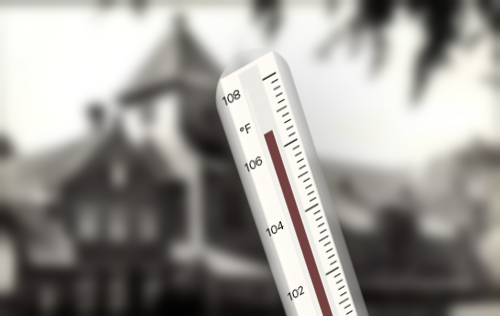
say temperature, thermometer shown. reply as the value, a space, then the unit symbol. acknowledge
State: 106.6 °F
